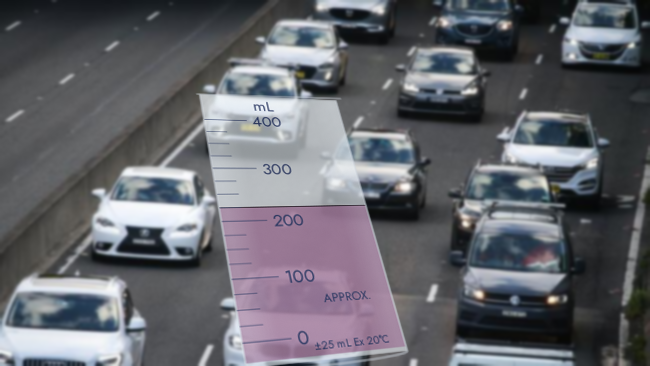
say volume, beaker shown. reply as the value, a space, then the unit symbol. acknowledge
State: 225 mL
